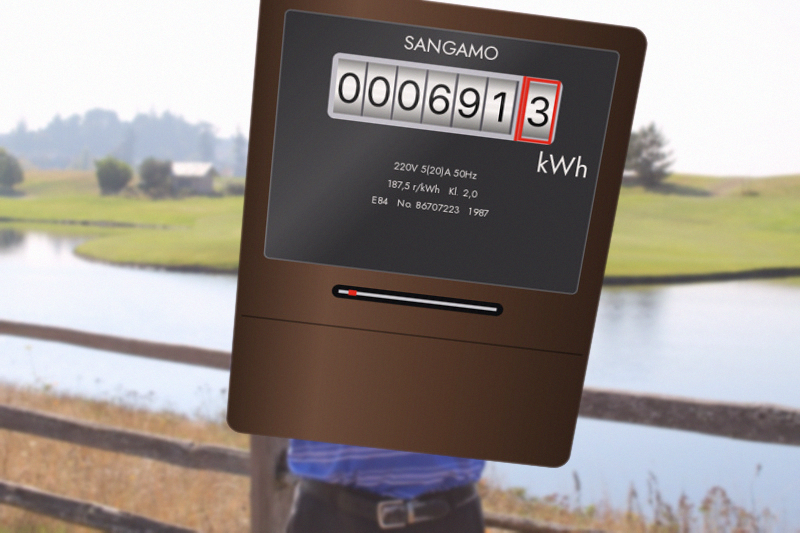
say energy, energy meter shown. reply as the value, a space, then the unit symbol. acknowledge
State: 691.3 kWh
